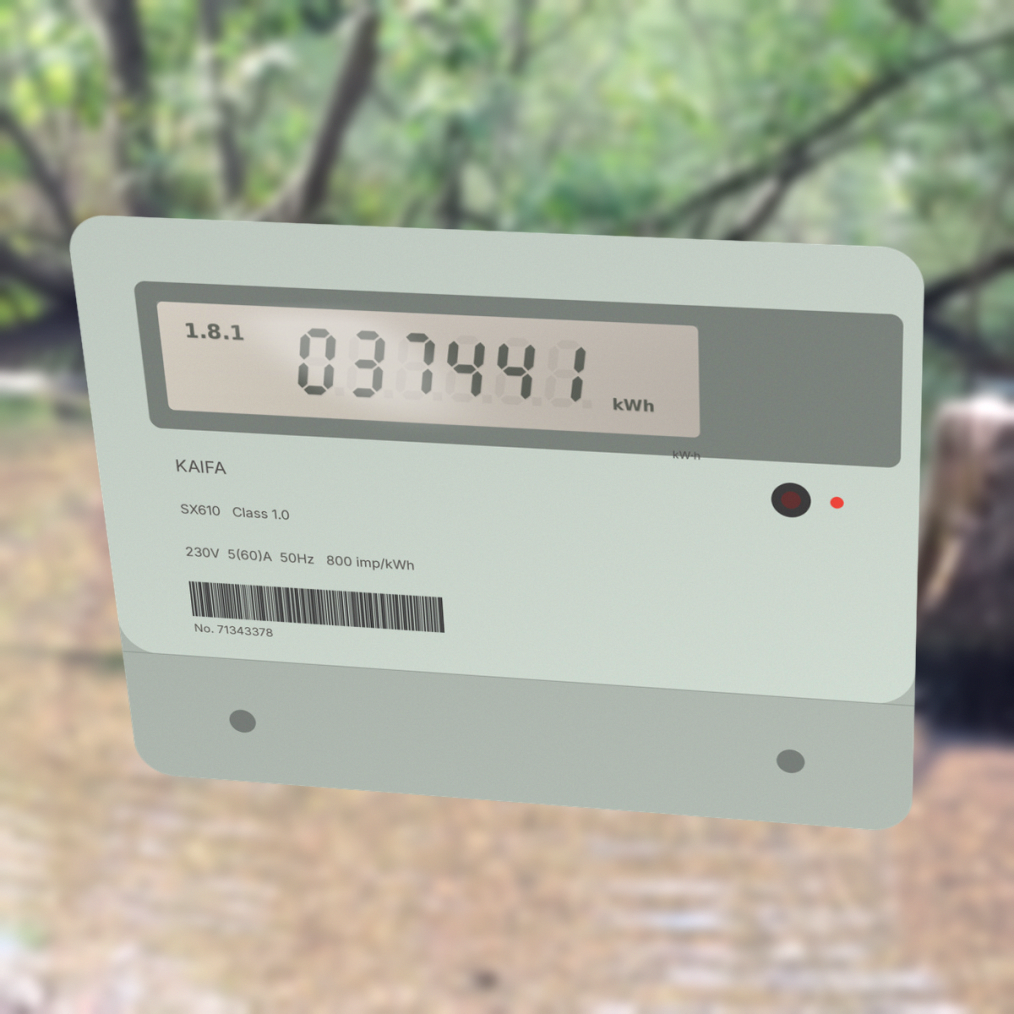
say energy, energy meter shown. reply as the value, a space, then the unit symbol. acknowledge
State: 37441 kWh
